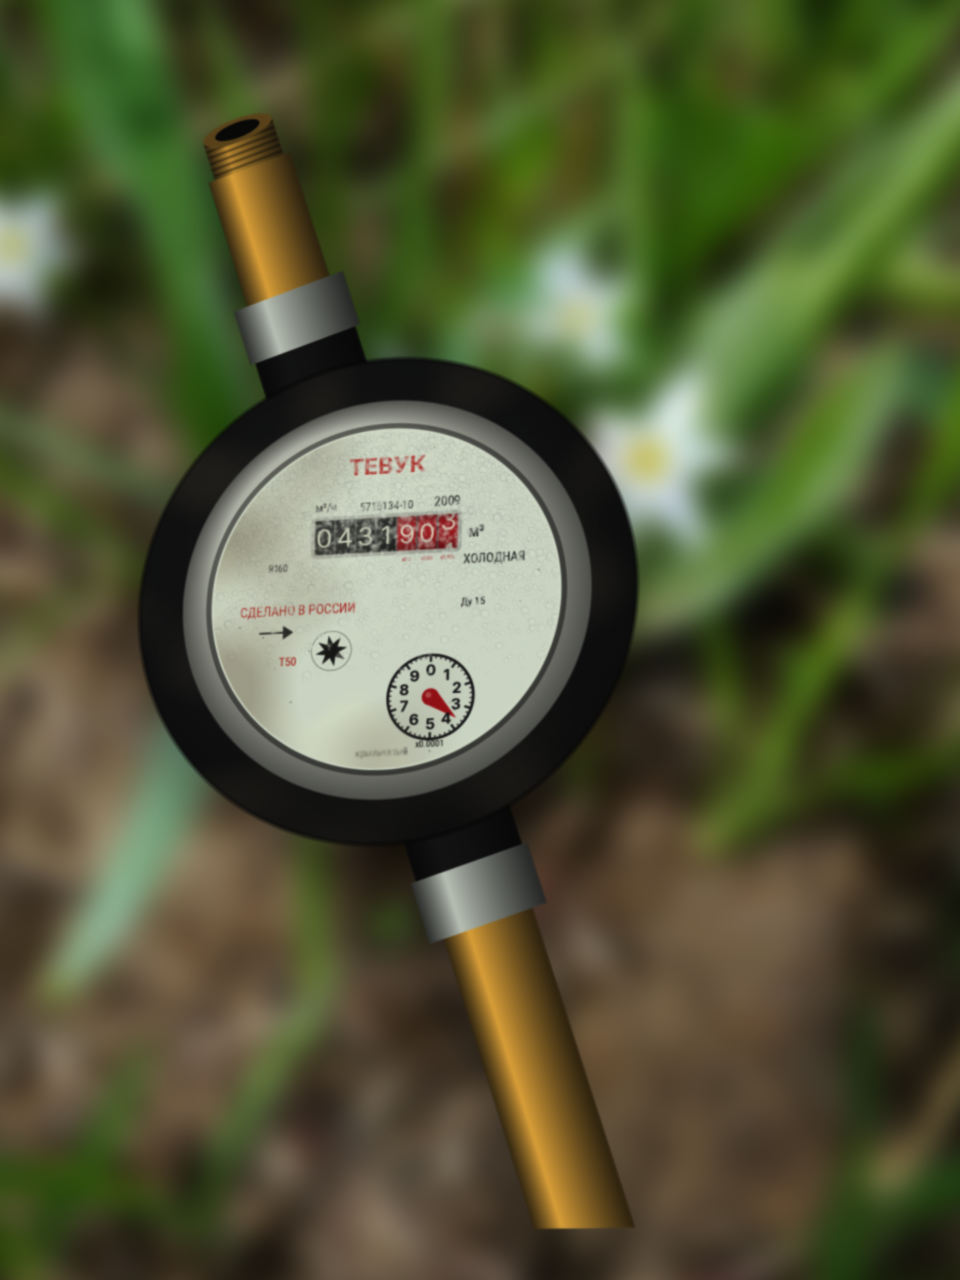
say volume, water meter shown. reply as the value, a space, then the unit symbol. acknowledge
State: 431.9033 m³
